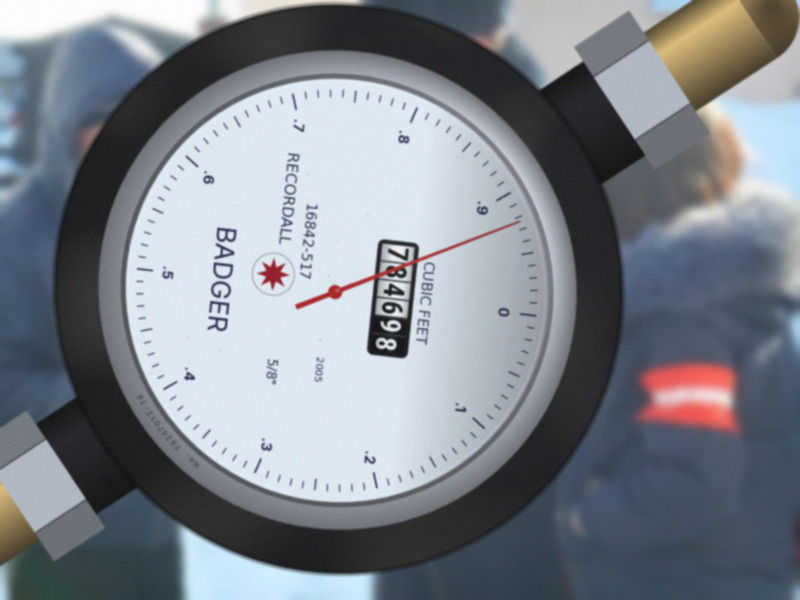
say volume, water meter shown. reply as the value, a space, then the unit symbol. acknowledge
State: 784697.92 ft³
